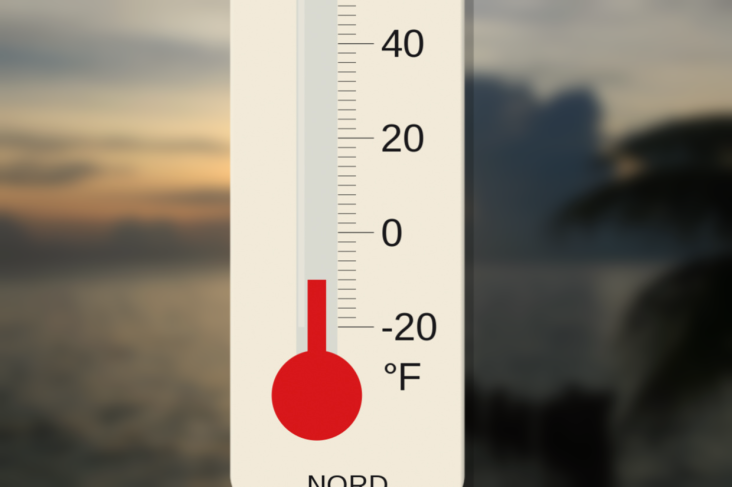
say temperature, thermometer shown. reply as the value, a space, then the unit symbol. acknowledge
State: -10 °F
